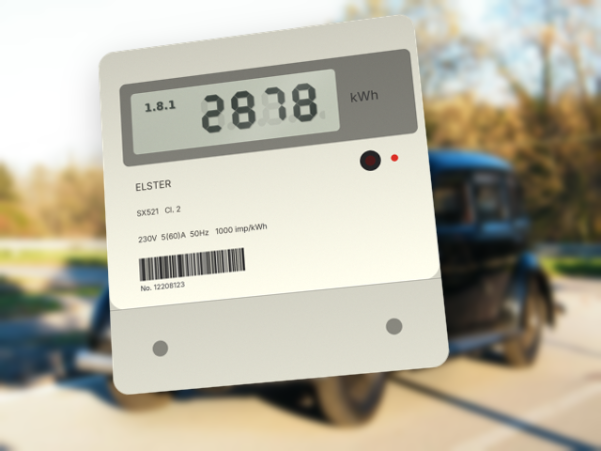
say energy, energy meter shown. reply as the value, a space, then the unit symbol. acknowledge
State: 2878 kWh
